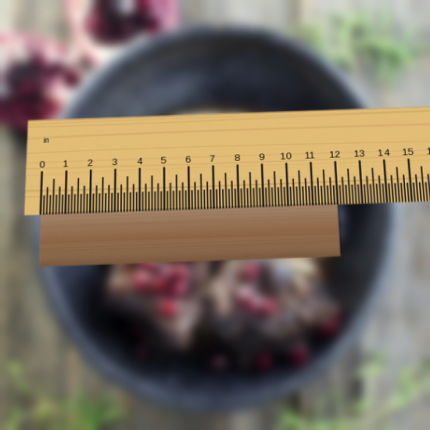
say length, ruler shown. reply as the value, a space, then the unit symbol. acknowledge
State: 12 in
